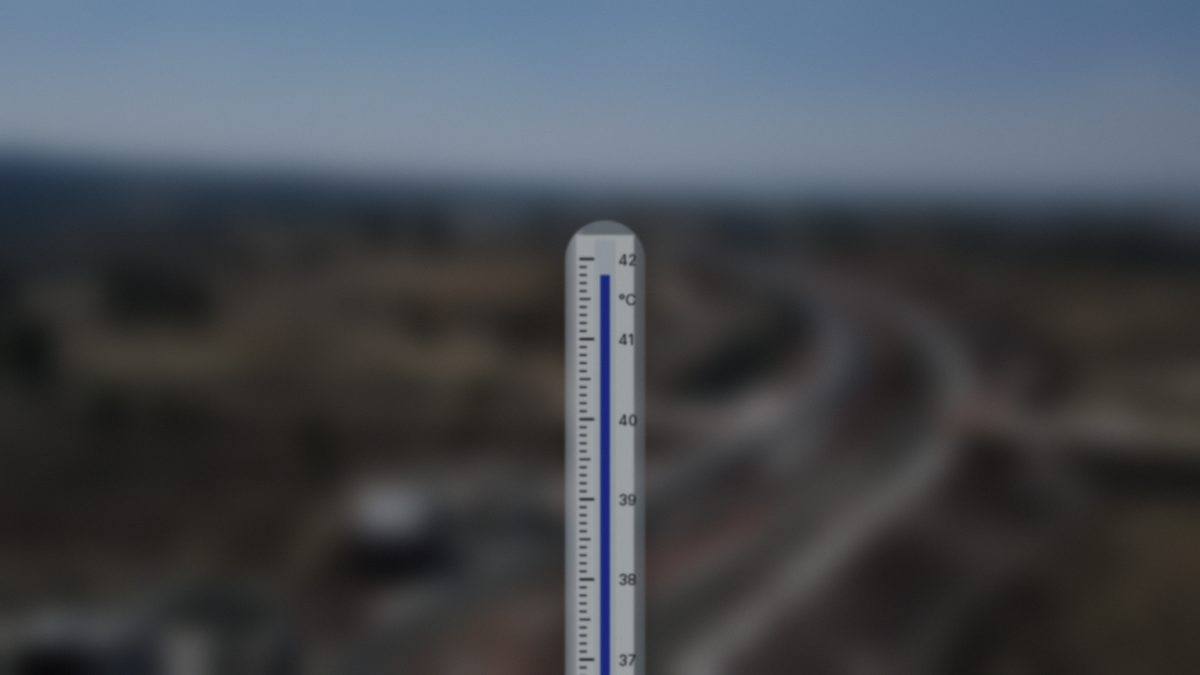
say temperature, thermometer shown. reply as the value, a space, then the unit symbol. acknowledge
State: 41.8 °C
